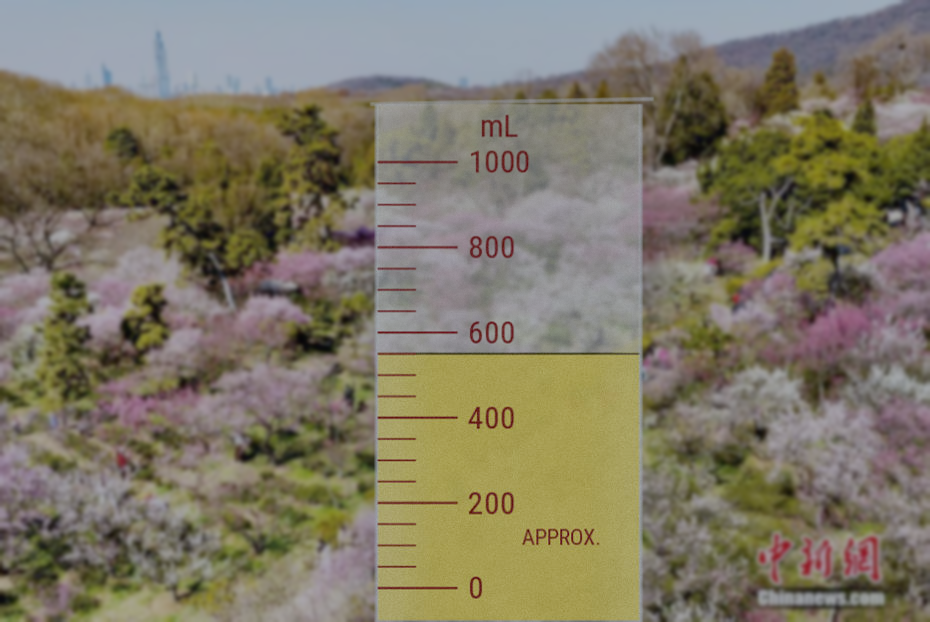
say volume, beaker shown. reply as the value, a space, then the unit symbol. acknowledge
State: 550 mL
